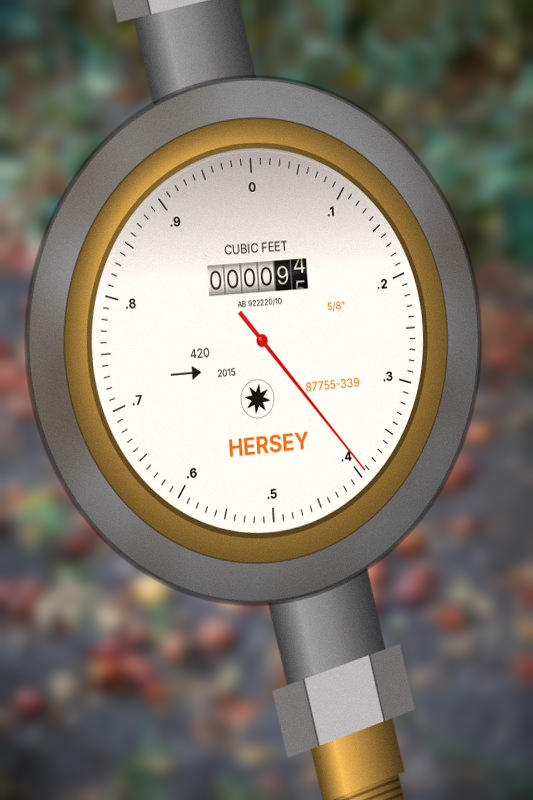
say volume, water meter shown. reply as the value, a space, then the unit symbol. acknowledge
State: 94.39 ft³
